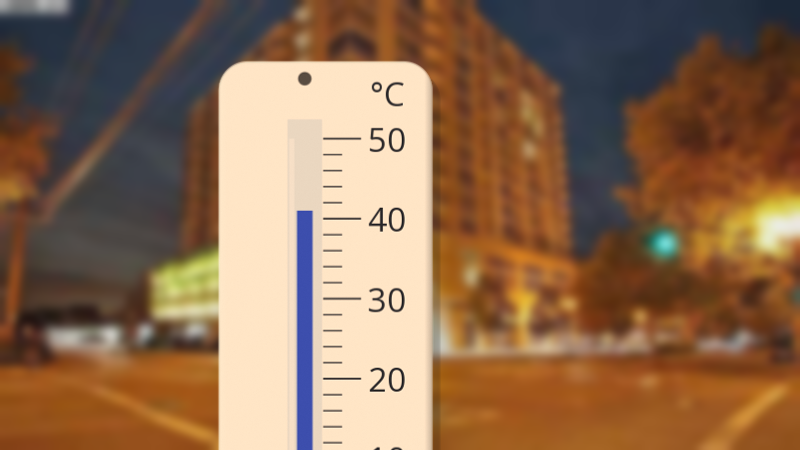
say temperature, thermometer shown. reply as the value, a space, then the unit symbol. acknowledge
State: 41 °C
